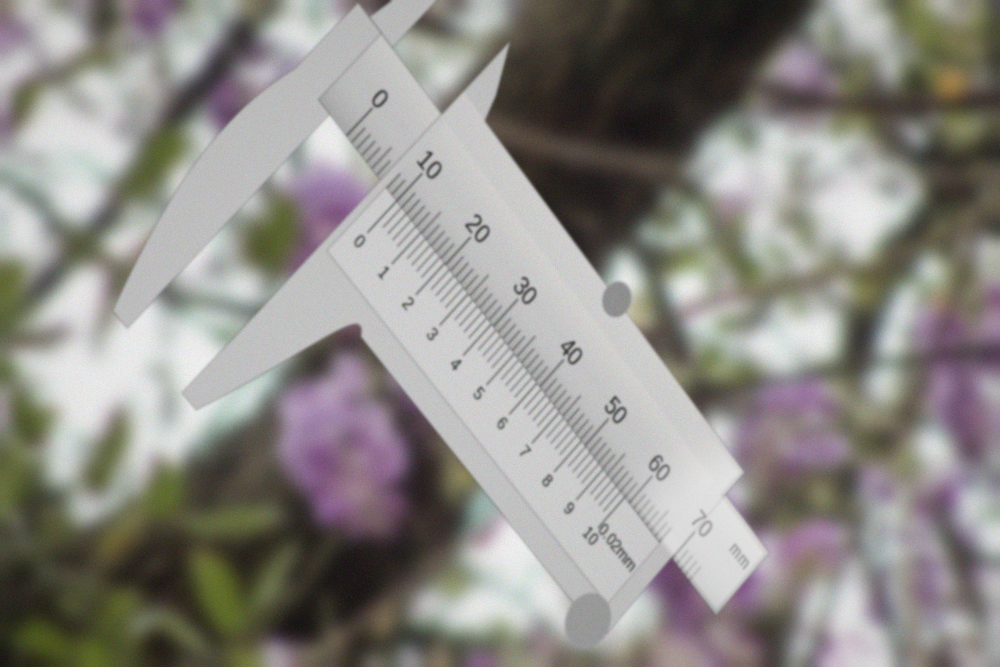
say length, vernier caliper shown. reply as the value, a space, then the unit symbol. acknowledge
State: 10.0 mm
